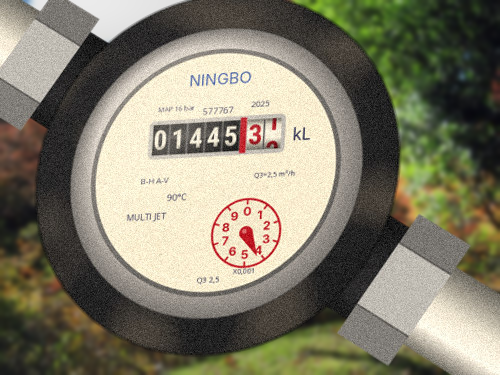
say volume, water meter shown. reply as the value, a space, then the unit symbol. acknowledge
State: 1445.314 kL
